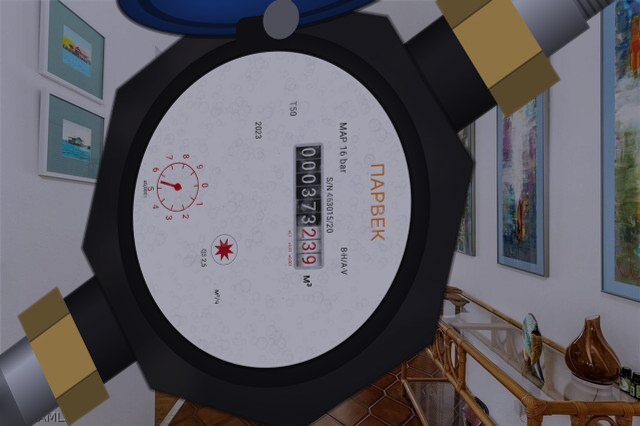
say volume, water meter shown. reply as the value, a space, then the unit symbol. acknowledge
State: 373.2395 m³
